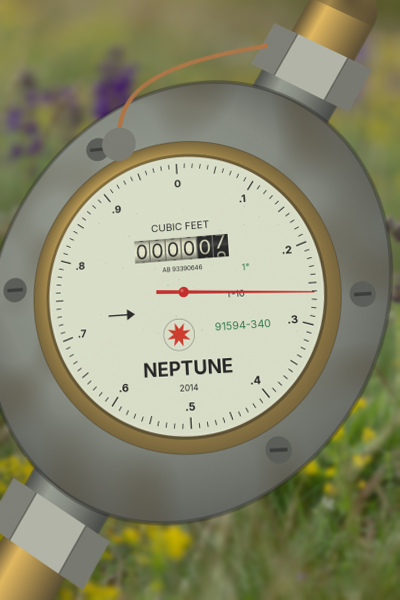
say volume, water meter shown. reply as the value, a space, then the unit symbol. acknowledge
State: 7.26 ft³
